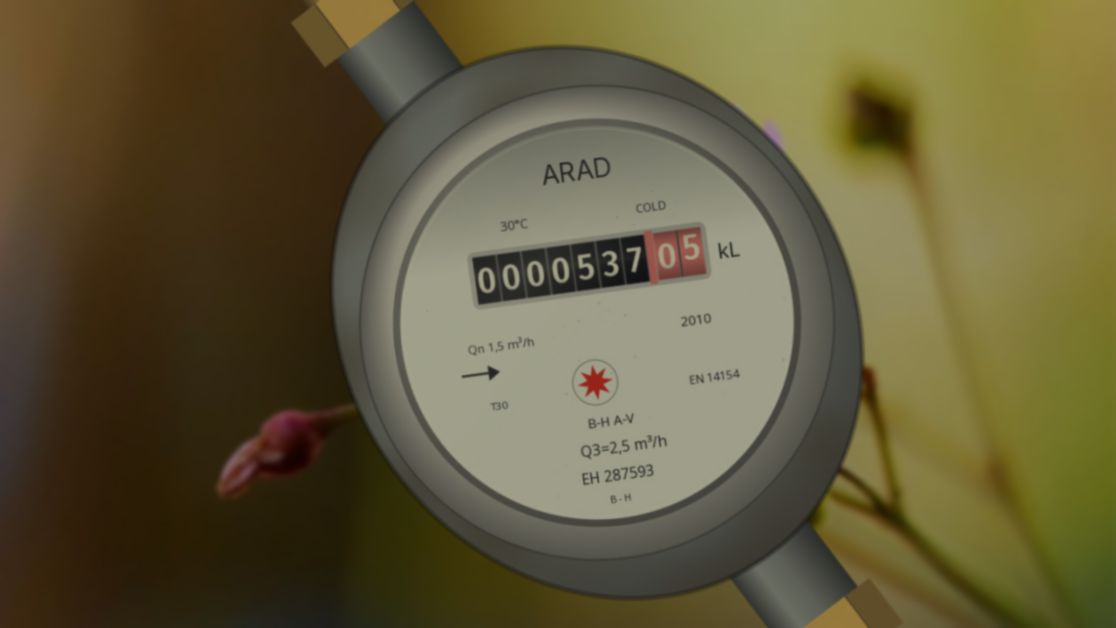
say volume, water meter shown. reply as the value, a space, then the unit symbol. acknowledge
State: 537.05 kL
